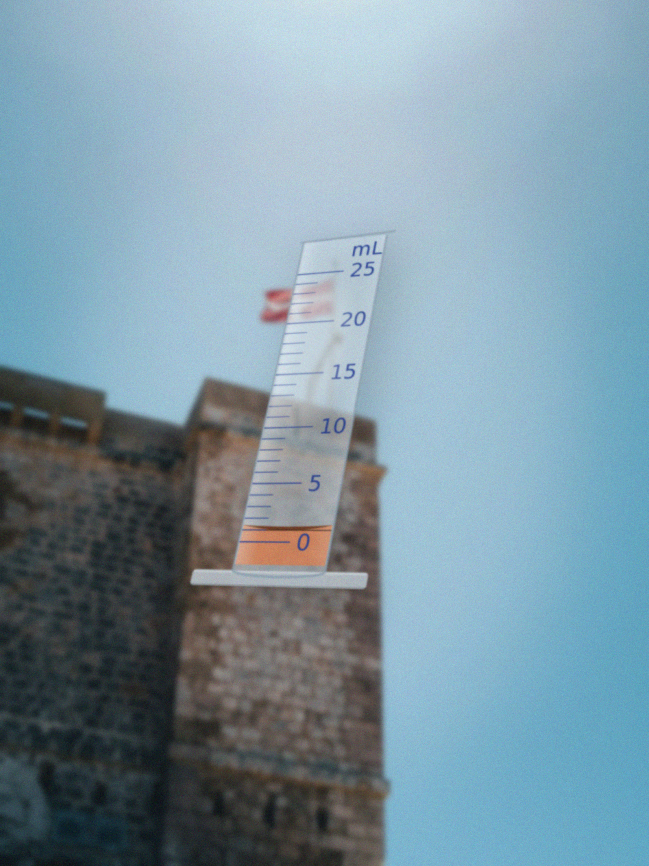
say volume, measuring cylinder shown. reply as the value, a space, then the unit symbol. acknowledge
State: 1 mL
